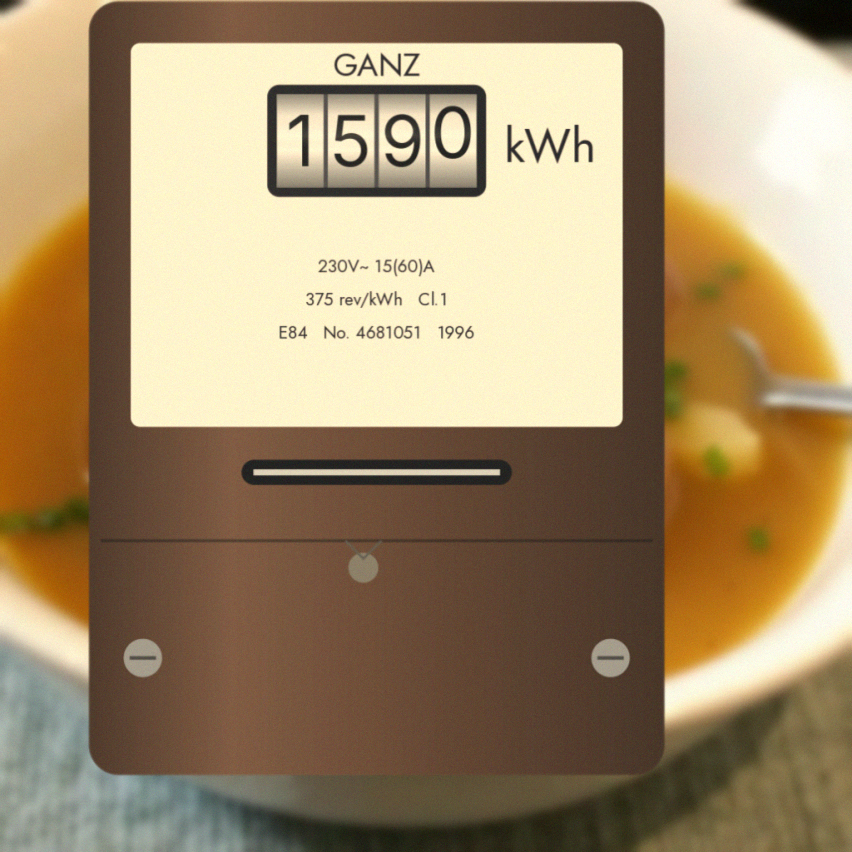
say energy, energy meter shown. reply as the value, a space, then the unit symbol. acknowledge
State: 1590 kWh
